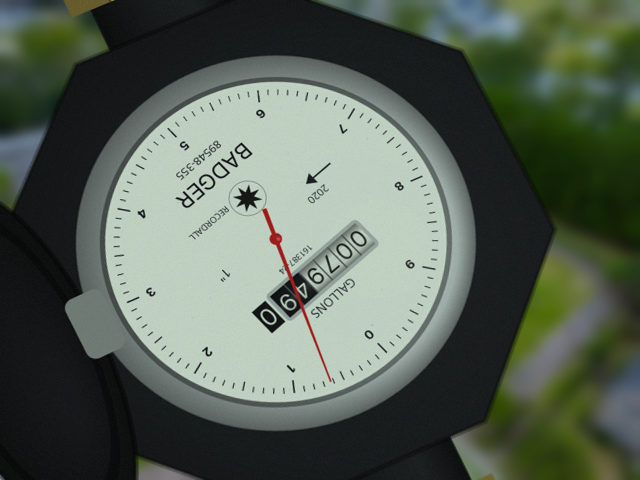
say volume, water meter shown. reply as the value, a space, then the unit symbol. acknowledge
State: 79490.6 gal
